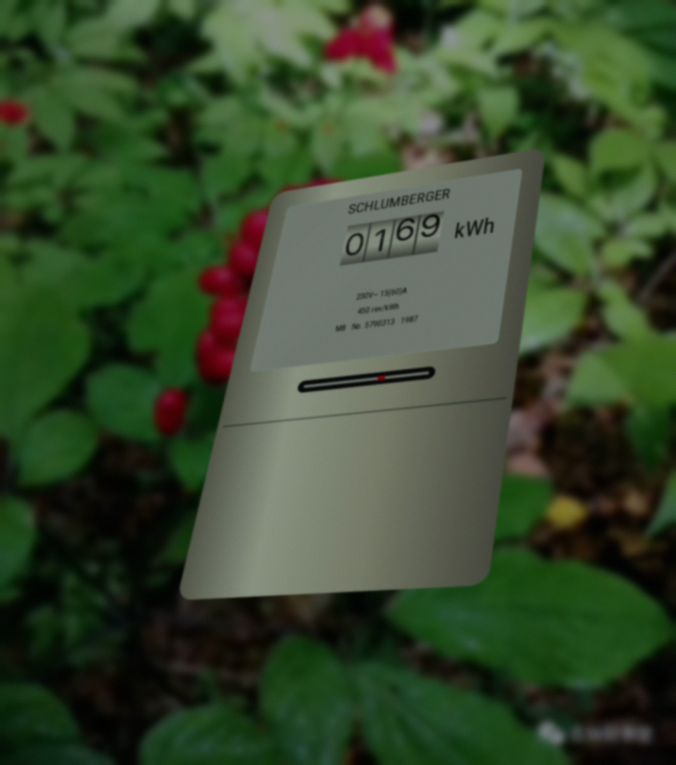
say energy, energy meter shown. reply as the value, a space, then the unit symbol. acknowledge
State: 169 kWh
